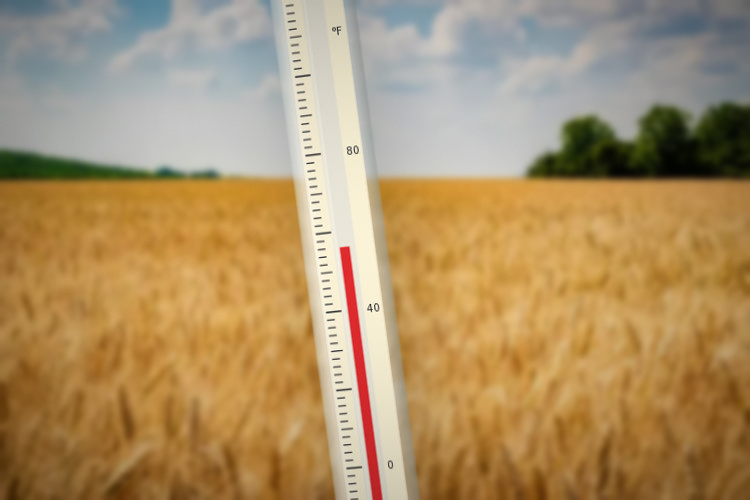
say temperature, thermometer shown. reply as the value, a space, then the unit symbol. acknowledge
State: 56 °F
